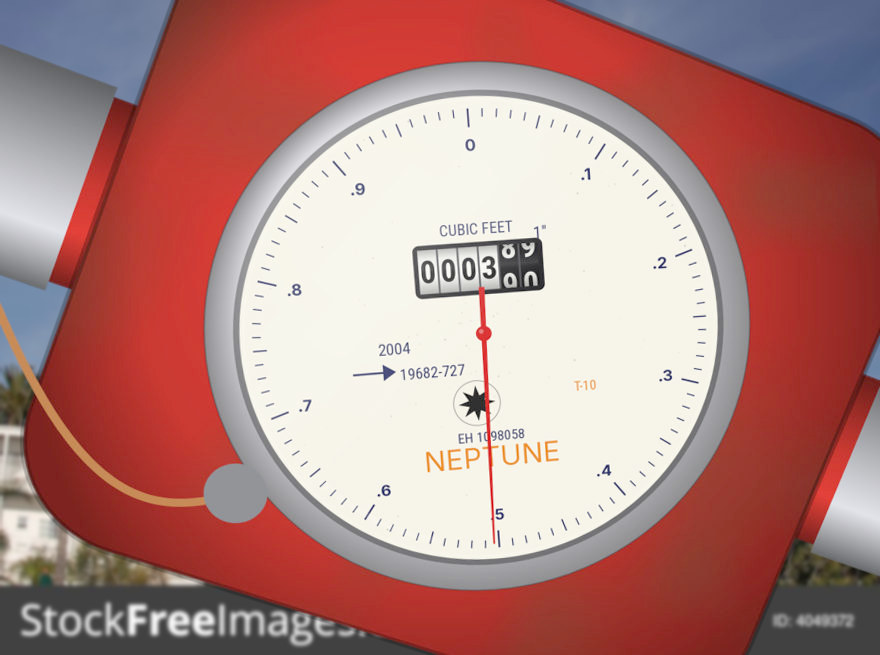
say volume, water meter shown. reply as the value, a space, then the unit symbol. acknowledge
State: 389.50 ft³
